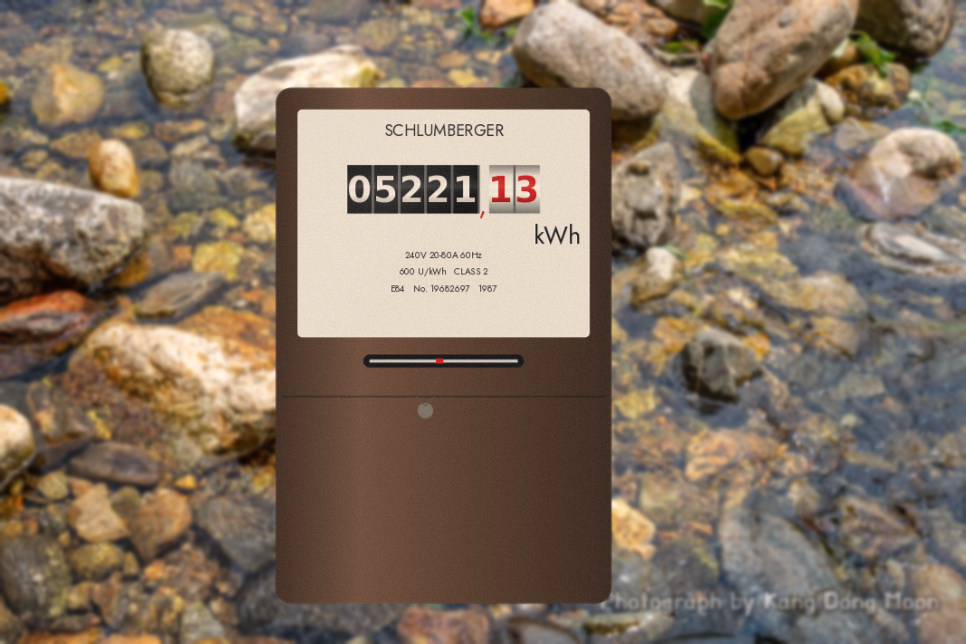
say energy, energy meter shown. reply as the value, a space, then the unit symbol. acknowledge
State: 5221.13 kWh
